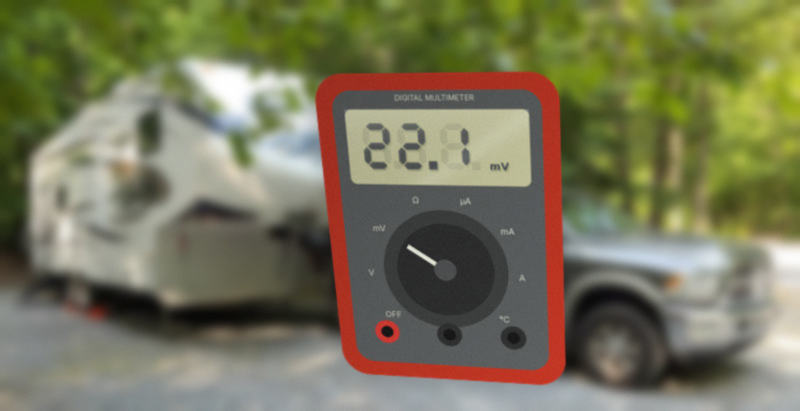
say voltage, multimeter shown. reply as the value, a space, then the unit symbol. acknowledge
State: 22.1 mV
